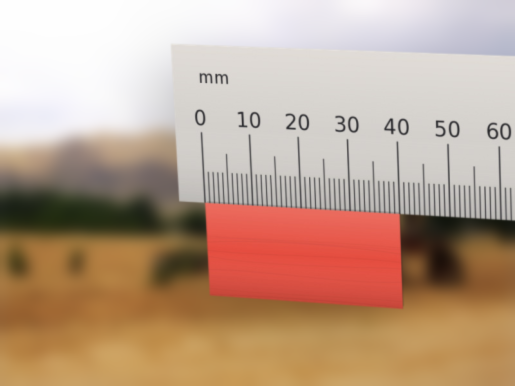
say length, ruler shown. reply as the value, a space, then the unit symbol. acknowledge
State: 40 mm
